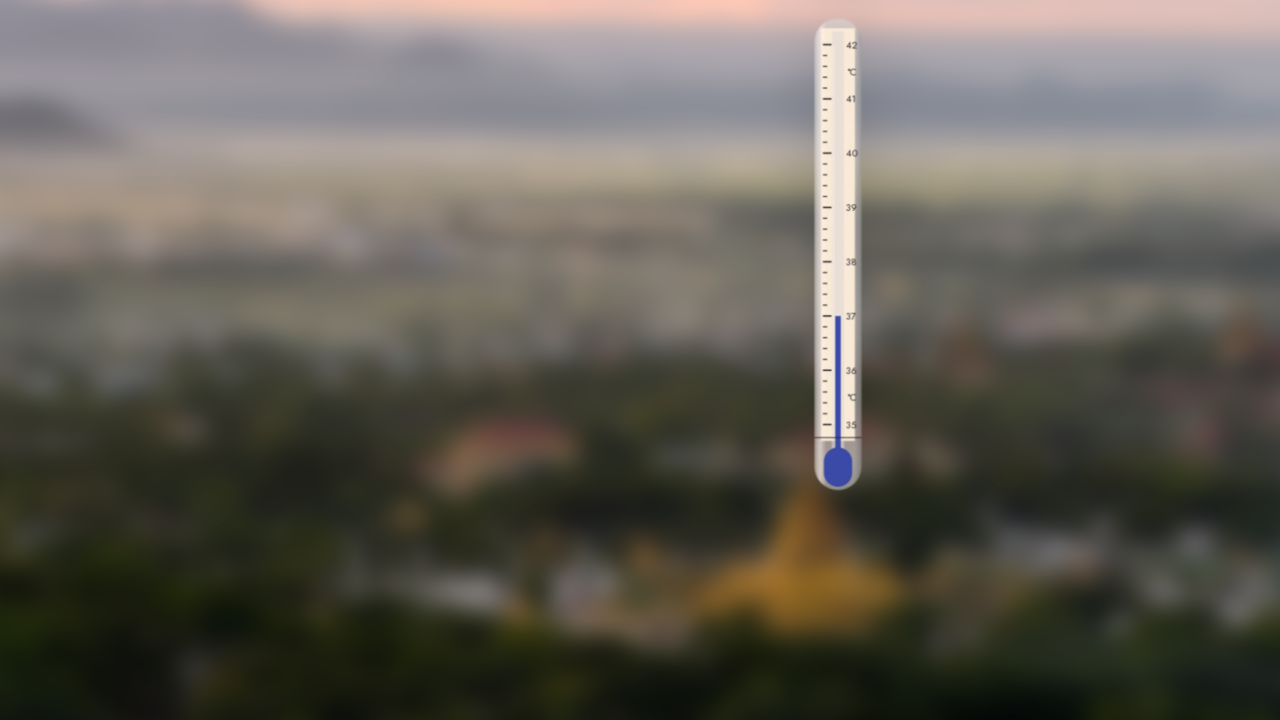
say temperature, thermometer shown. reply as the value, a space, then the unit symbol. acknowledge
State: 37 °C
